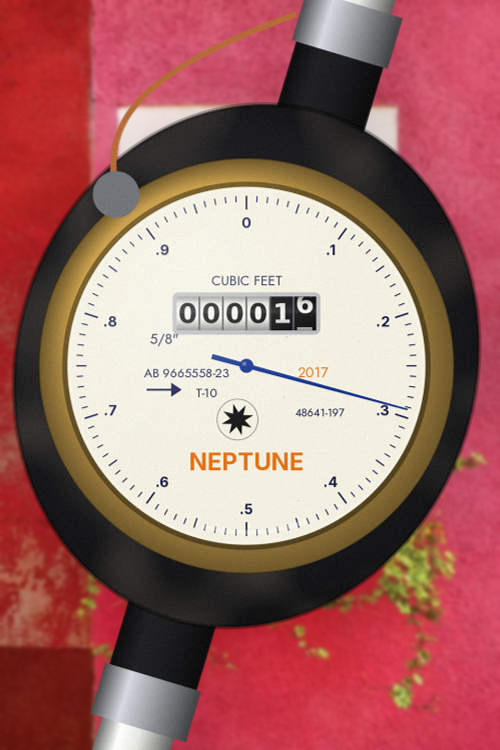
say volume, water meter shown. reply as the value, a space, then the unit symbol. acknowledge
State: 16.29 ft³
